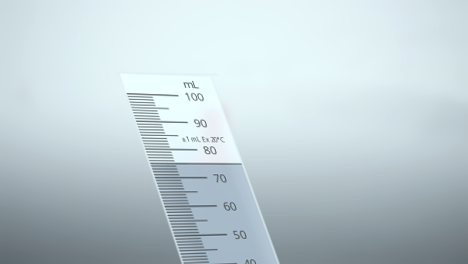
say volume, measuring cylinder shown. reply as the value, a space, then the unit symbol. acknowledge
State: 75 mL
